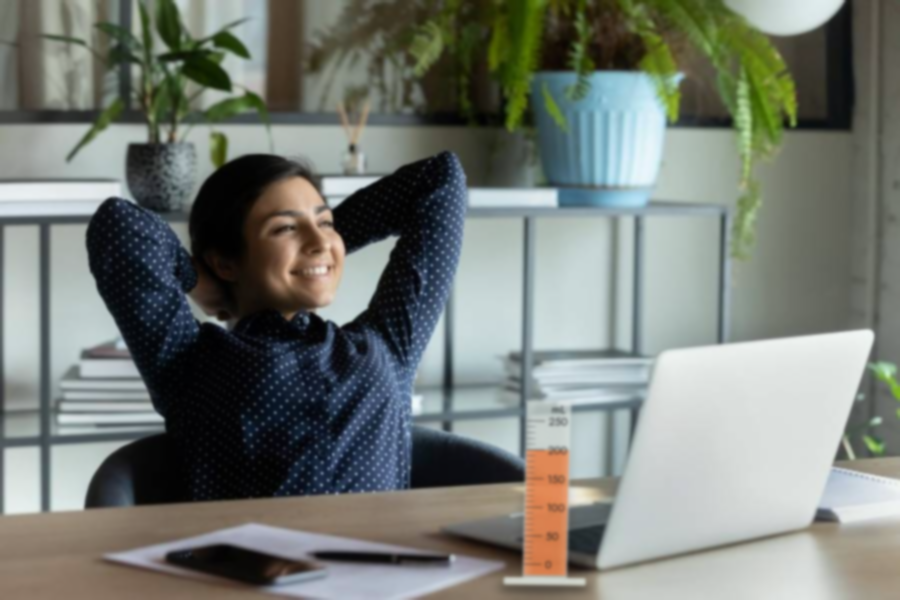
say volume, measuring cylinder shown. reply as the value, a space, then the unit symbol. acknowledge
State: 200 mL
